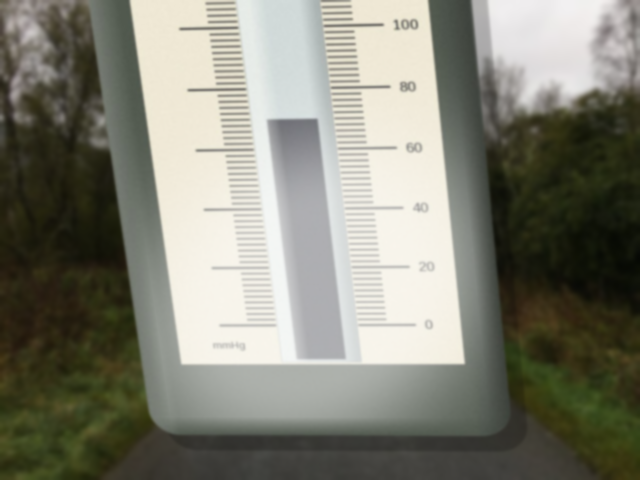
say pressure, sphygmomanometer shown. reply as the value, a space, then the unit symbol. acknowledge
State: 70 mmHg
